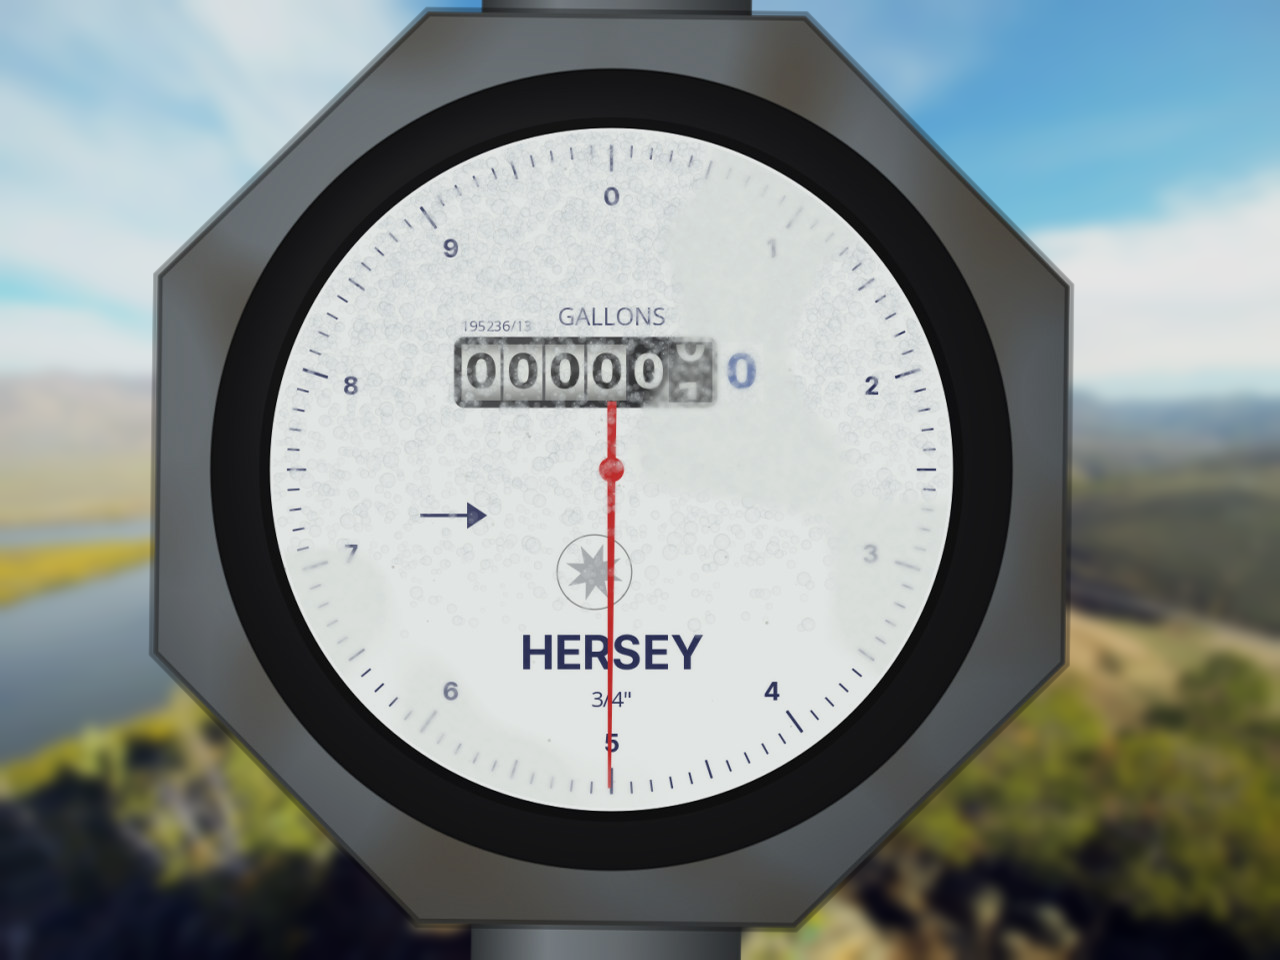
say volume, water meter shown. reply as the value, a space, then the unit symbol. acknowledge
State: 5.0 gal
